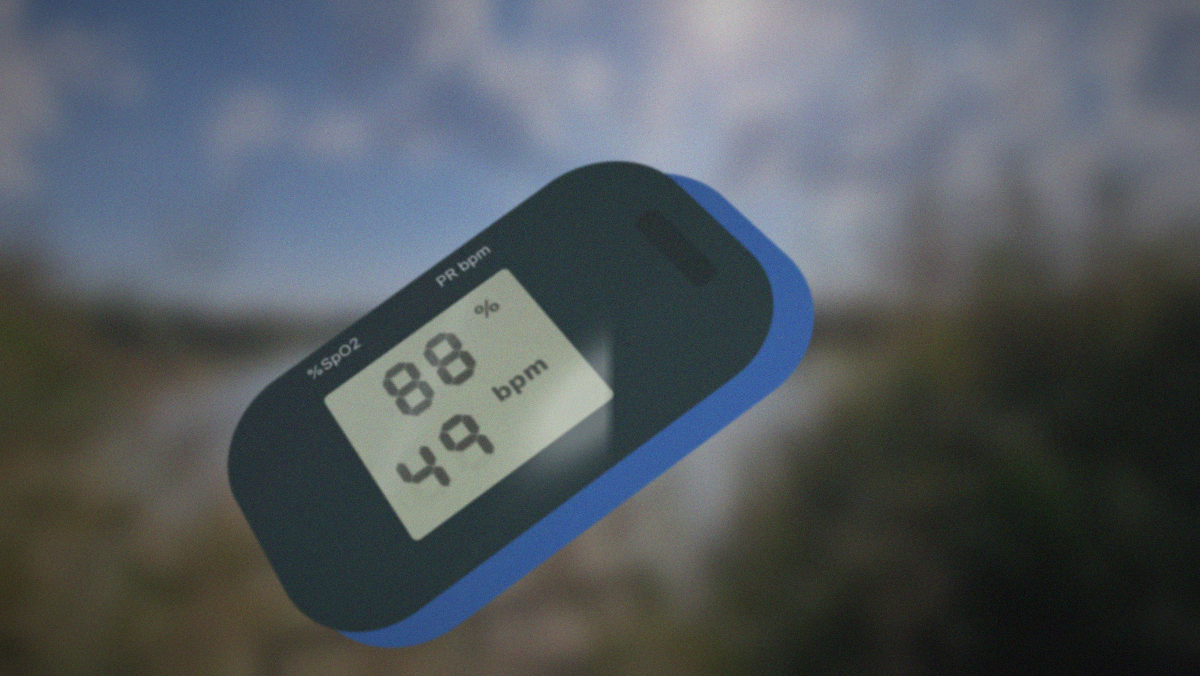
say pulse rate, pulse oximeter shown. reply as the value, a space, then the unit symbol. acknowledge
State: 49 bpm
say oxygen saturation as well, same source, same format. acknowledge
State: 88 %
